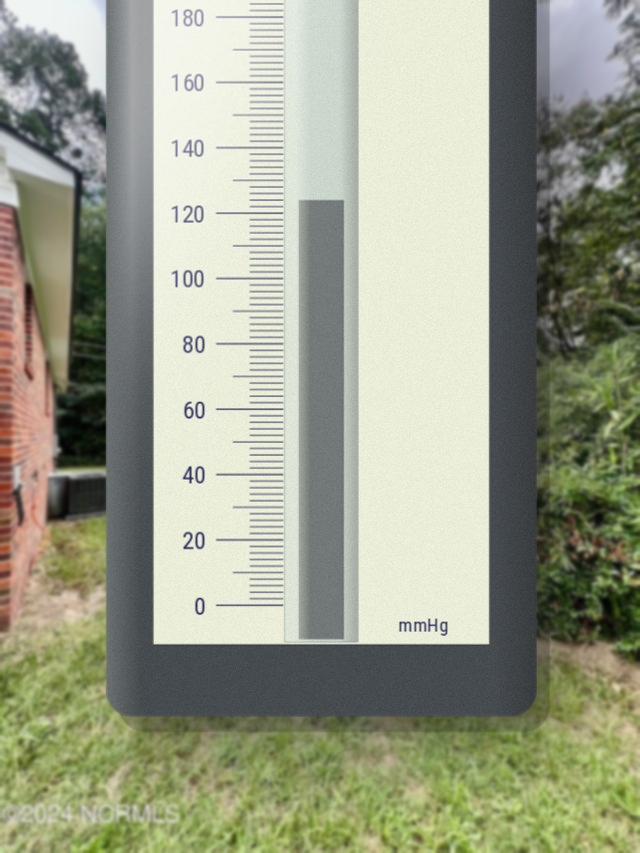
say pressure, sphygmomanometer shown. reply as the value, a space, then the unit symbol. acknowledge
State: 124 mmHg
